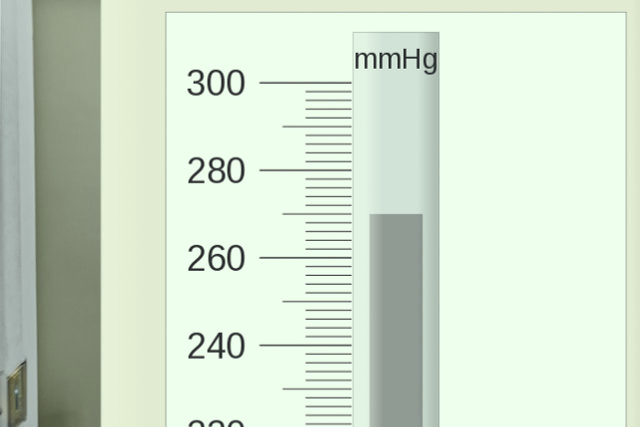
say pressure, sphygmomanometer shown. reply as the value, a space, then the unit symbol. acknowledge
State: 270 mmHg
